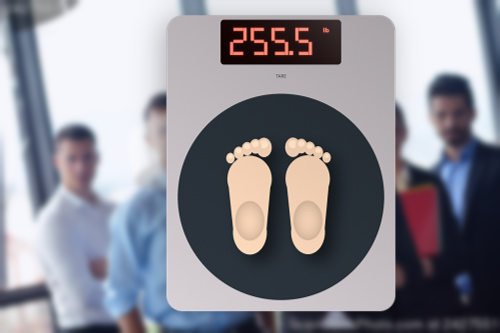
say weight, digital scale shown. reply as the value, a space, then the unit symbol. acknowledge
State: 255.5 lb
